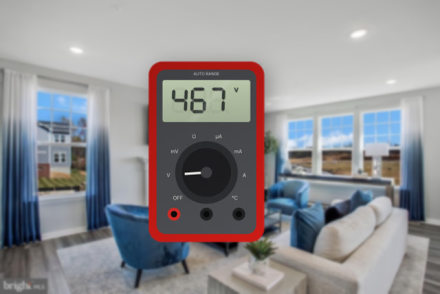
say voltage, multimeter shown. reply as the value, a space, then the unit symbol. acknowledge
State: 467 V
